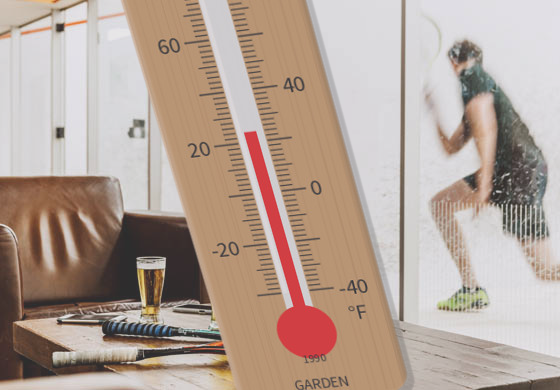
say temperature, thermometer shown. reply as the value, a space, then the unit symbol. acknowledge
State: 24 °F
